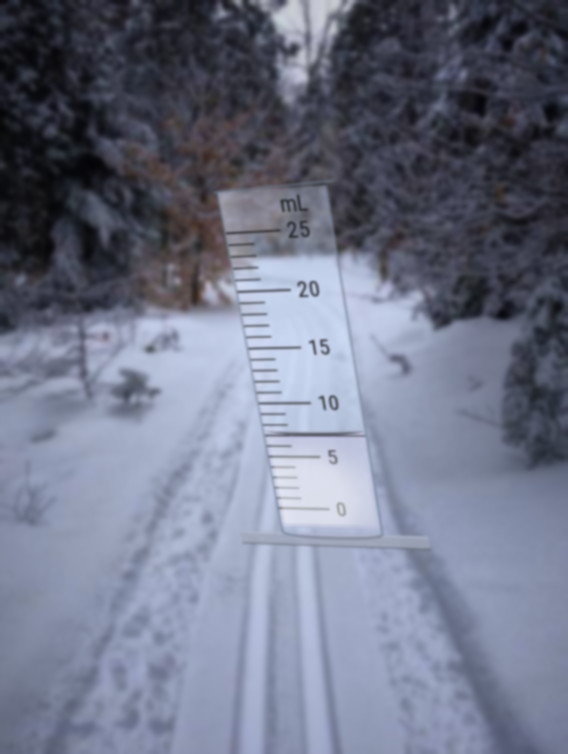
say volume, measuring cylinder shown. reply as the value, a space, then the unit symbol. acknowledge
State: 7 mL
